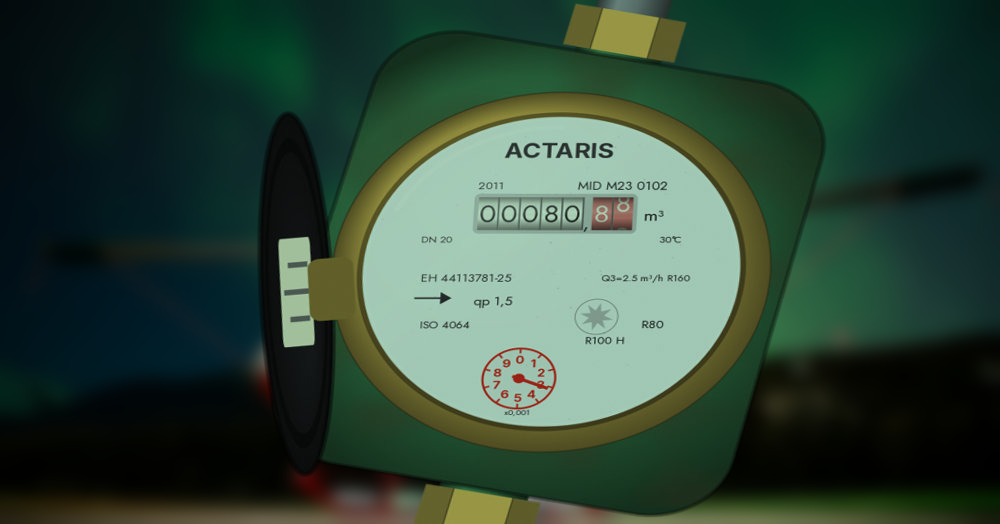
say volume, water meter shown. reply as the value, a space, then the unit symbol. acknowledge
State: 80.883 m³
